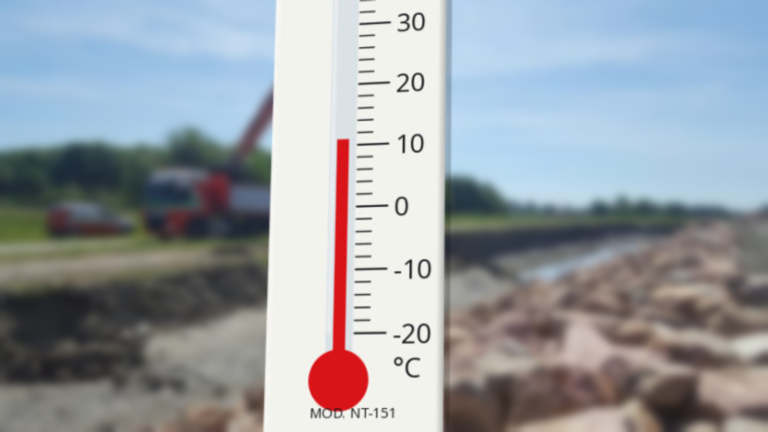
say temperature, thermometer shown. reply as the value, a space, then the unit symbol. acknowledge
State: 11 °C
